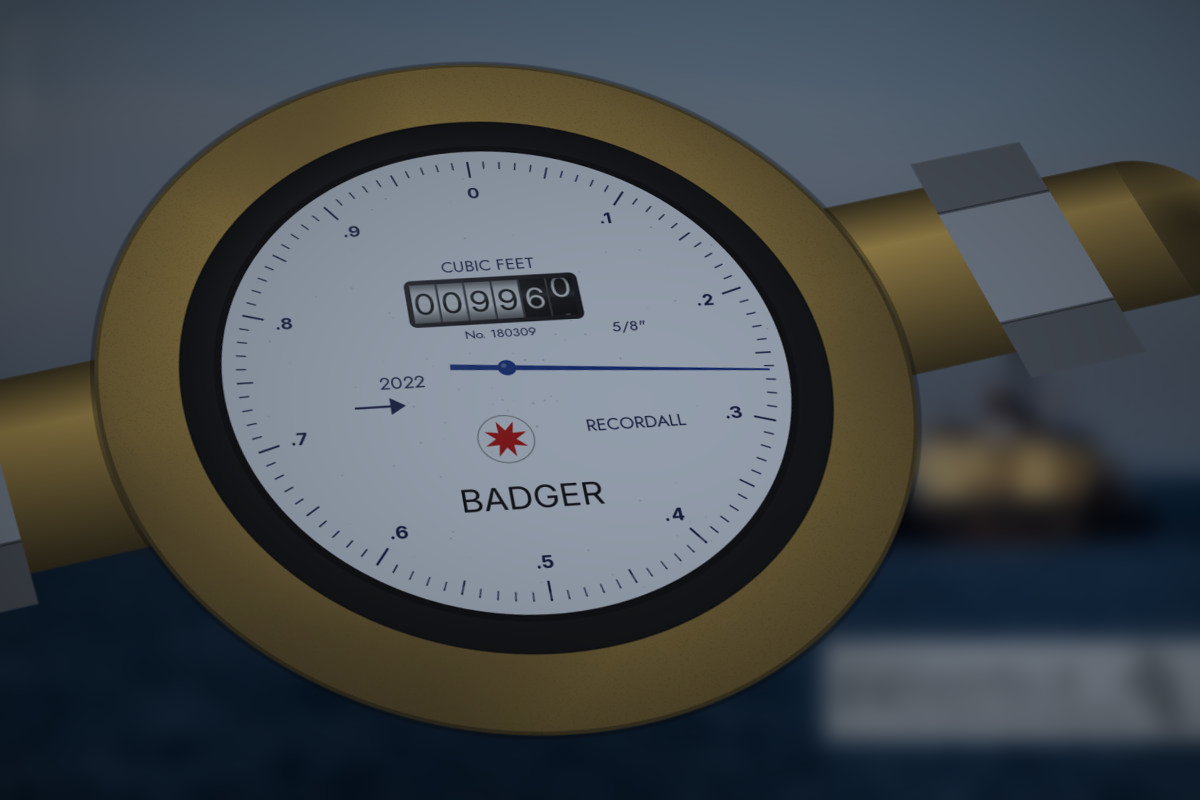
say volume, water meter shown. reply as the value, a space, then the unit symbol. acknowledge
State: 9960.26 ft³
